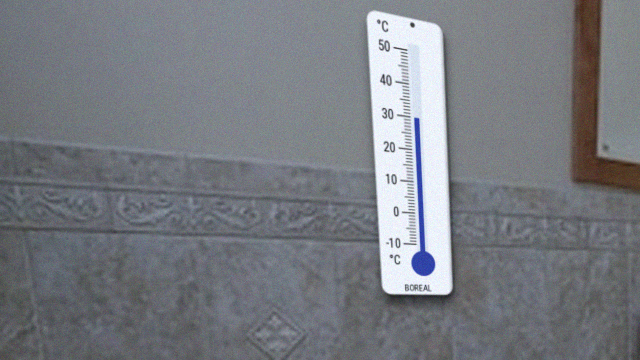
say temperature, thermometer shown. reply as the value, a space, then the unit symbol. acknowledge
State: 30 °C
